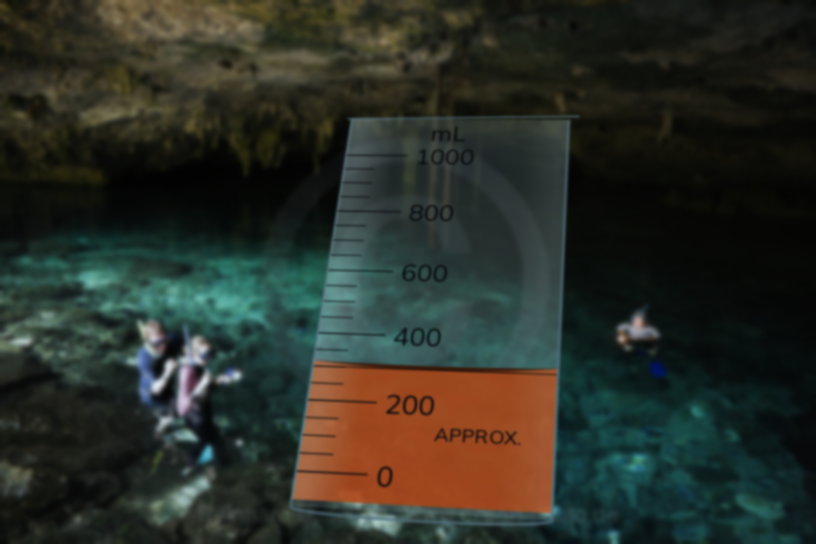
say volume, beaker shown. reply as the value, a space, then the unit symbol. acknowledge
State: 300 mL
